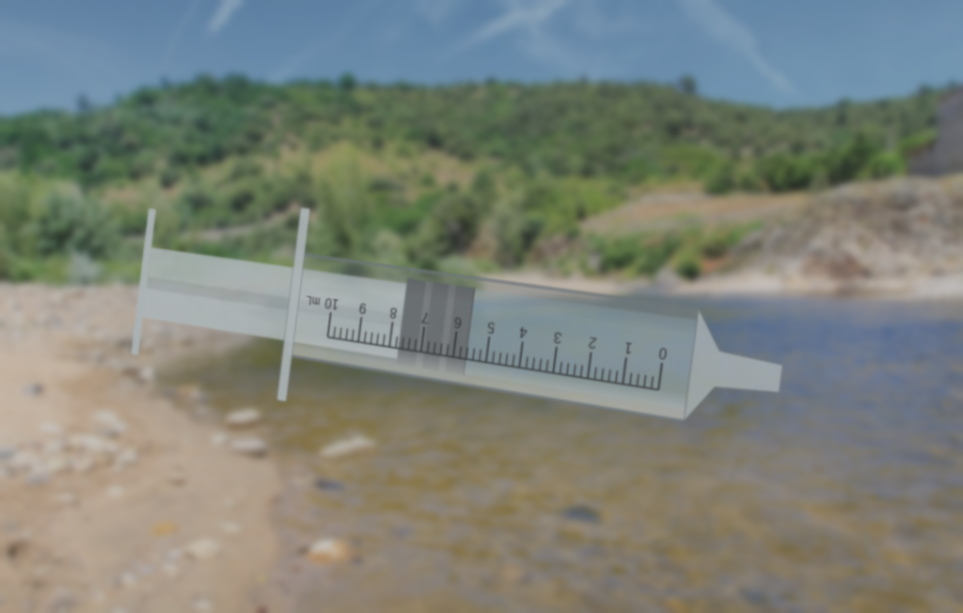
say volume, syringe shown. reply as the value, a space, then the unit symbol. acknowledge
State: 5.6 mL
